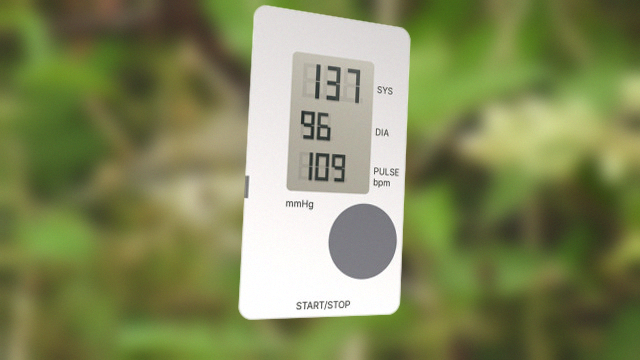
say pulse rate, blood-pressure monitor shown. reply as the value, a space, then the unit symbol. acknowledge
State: 109 bpm
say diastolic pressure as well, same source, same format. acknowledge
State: 96 mmHg
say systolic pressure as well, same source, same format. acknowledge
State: 137 mmHg
